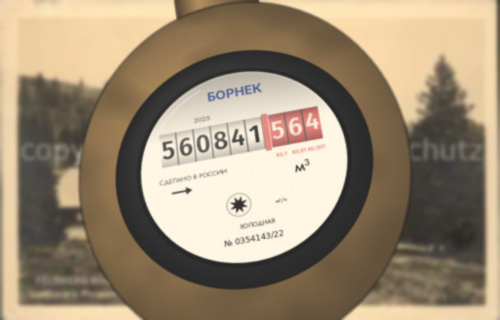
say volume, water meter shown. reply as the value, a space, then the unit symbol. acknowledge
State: 560841.564 m³
